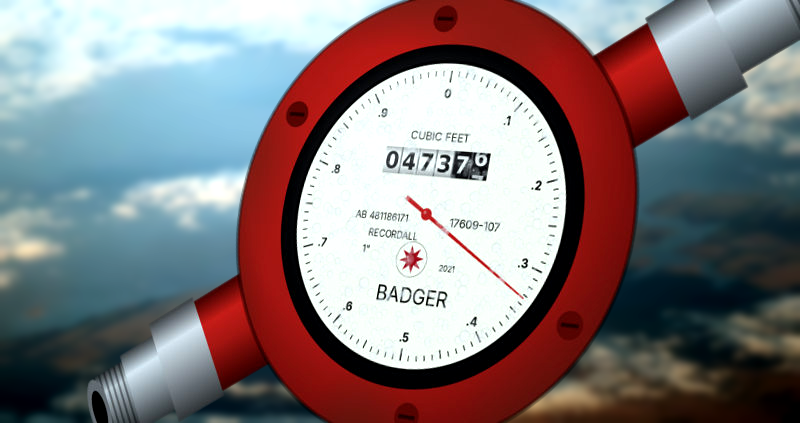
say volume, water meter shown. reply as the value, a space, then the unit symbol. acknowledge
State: 47376.33 ft³
